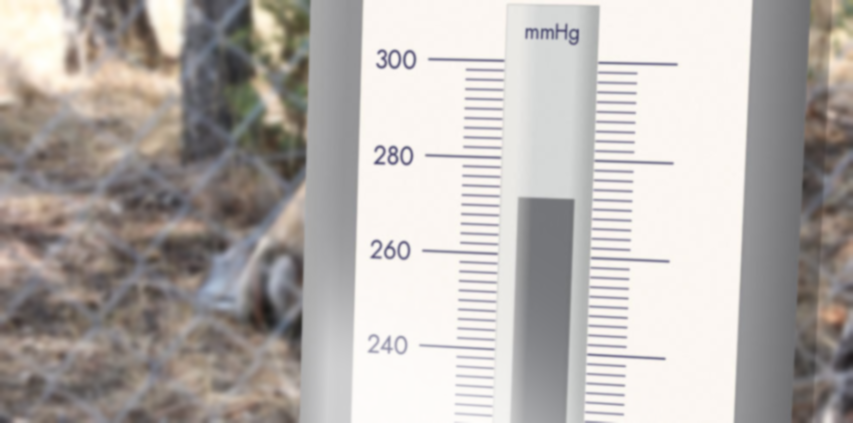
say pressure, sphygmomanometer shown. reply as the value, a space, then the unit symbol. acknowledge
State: 272 mmHg
